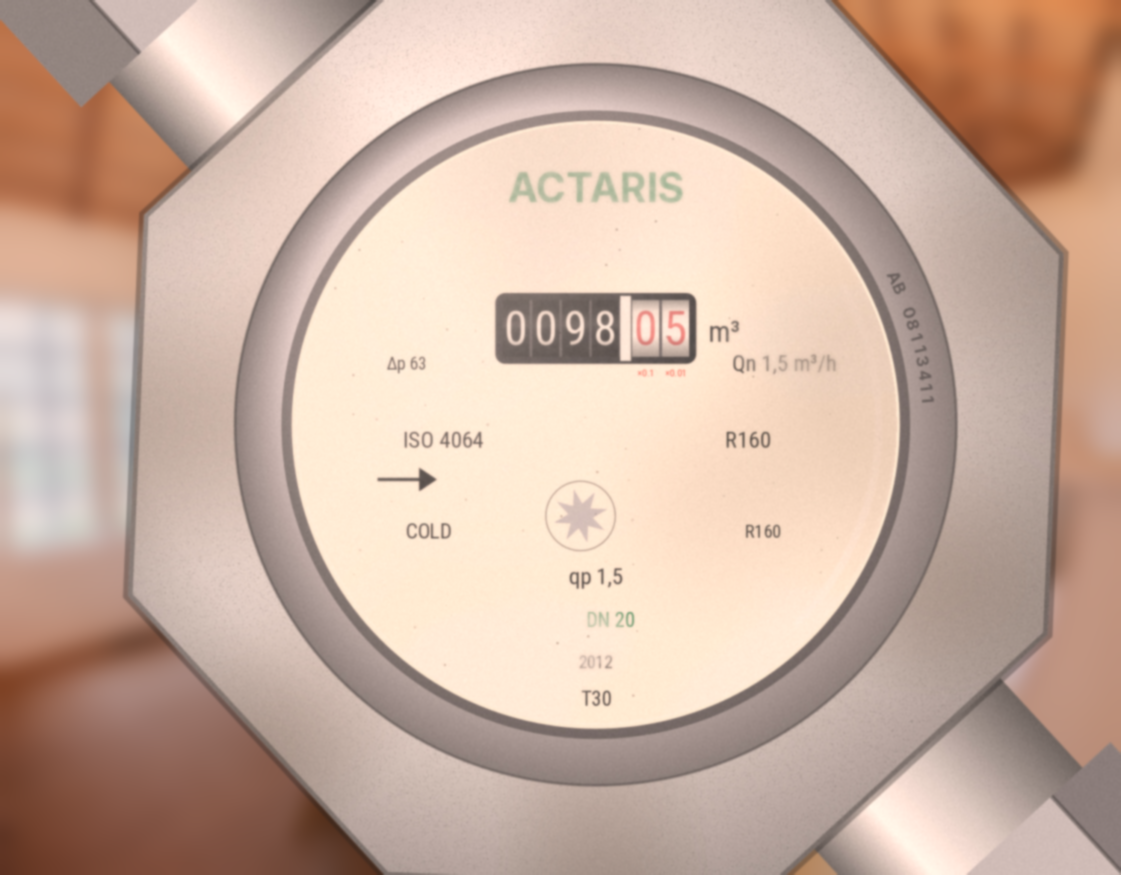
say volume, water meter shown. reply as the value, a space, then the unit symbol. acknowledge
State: 98.05 m³
